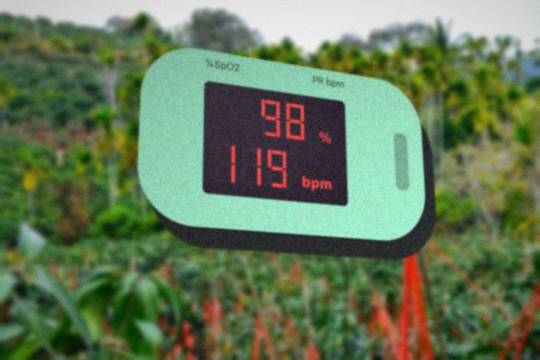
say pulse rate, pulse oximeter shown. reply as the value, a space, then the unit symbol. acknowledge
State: 119 bpm
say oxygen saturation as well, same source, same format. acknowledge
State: 98 %
